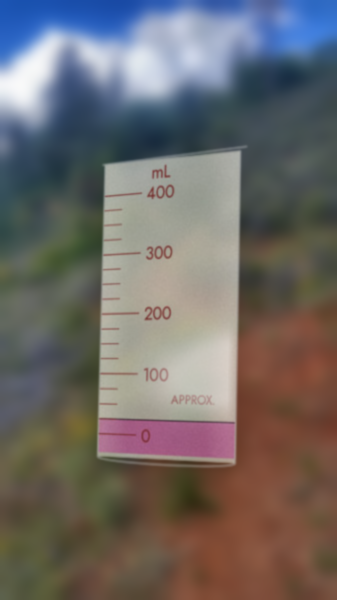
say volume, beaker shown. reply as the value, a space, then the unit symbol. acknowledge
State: 25 mL
